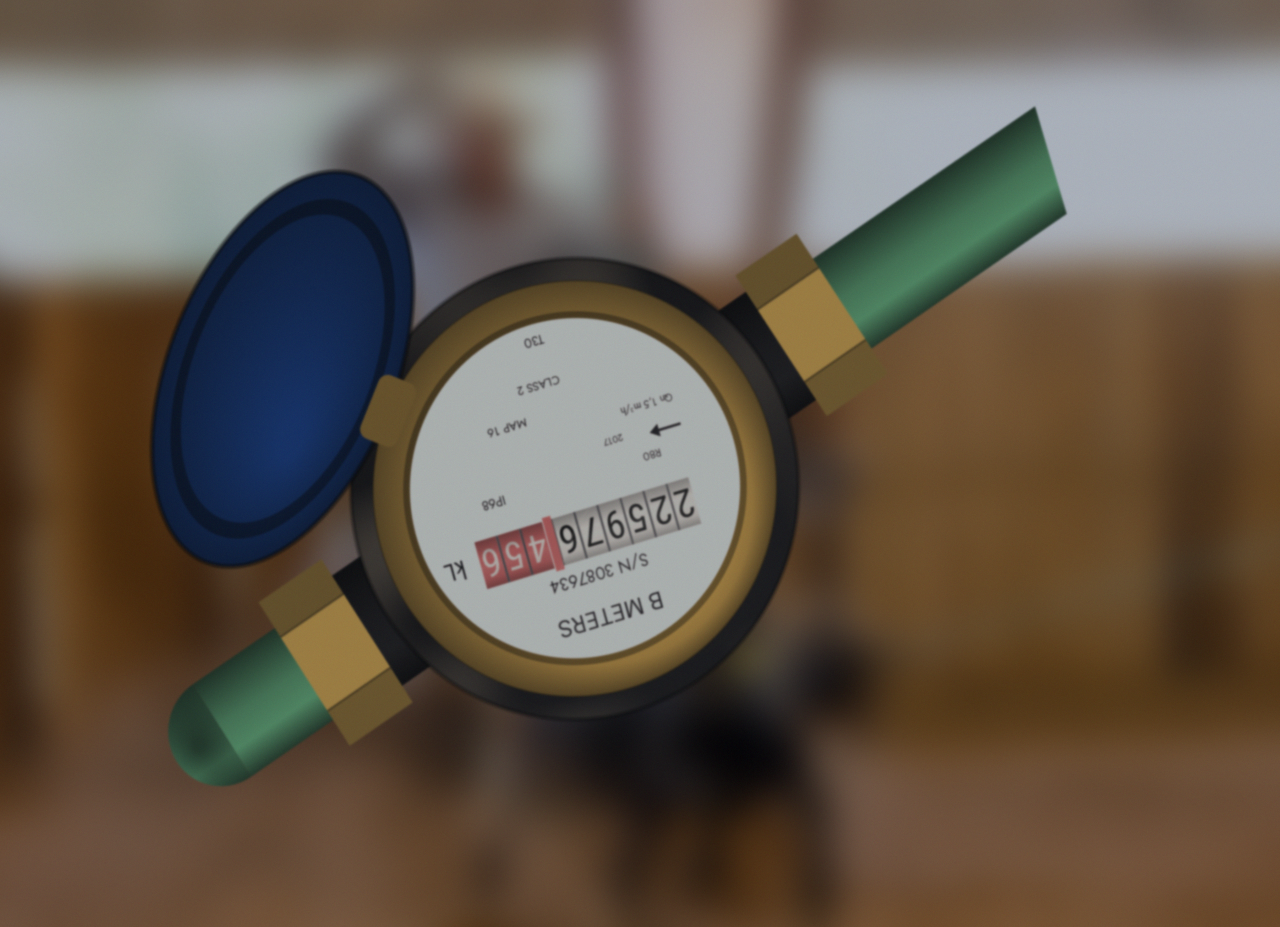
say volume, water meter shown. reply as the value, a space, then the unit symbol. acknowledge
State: 225976.456 kL
